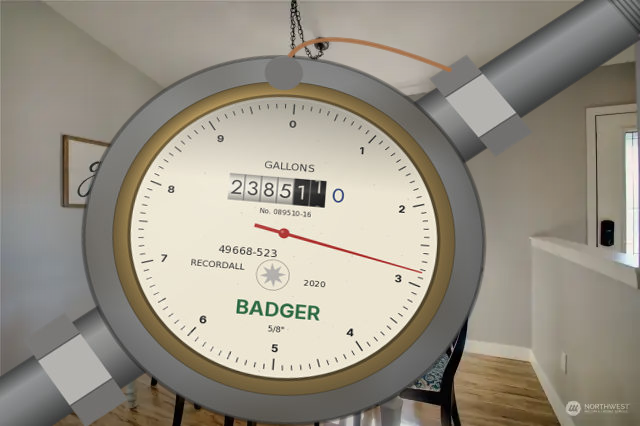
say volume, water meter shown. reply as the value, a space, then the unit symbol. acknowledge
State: 2385112.8 gal
